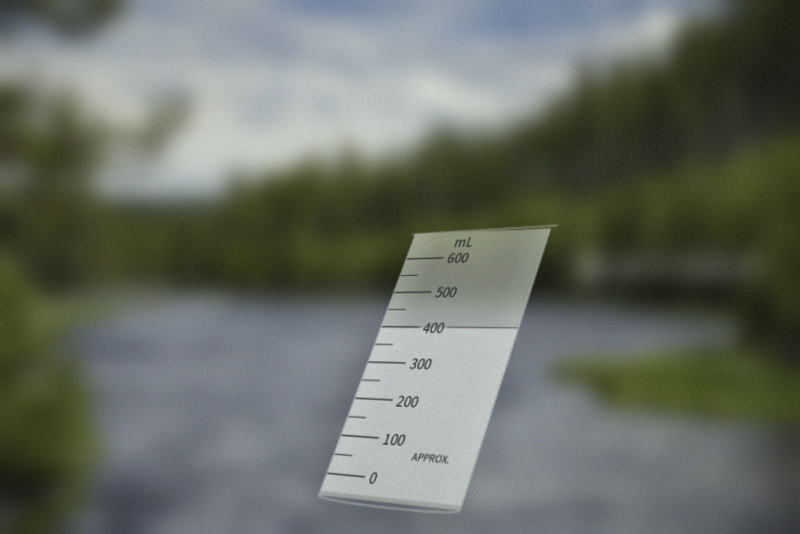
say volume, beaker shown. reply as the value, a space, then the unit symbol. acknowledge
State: 400 mL
